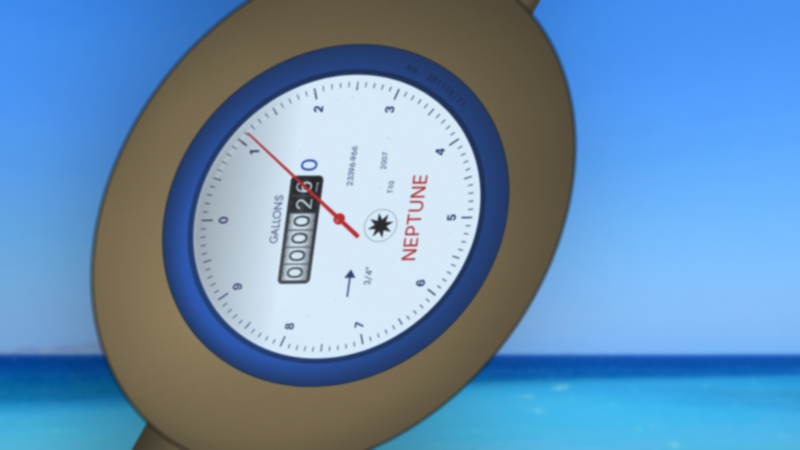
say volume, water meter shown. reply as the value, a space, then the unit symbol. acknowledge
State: 261.1 gal
